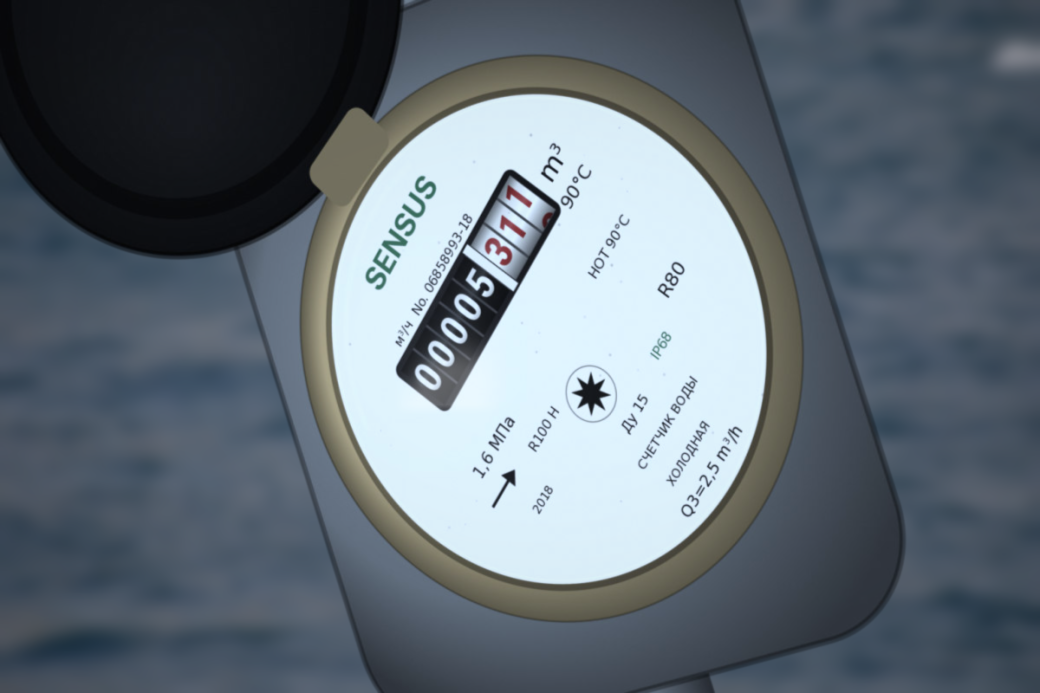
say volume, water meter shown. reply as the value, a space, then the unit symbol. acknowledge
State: 5.311 m³
